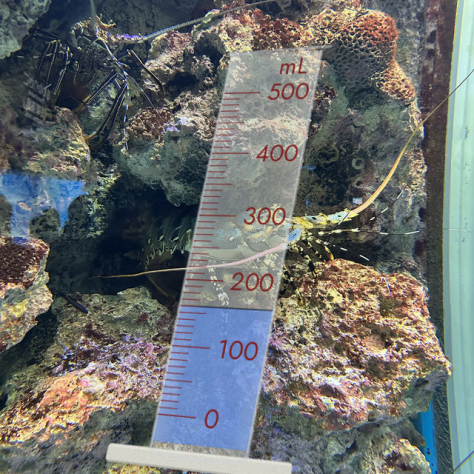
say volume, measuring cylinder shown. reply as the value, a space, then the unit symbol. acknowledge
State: 160 mL
